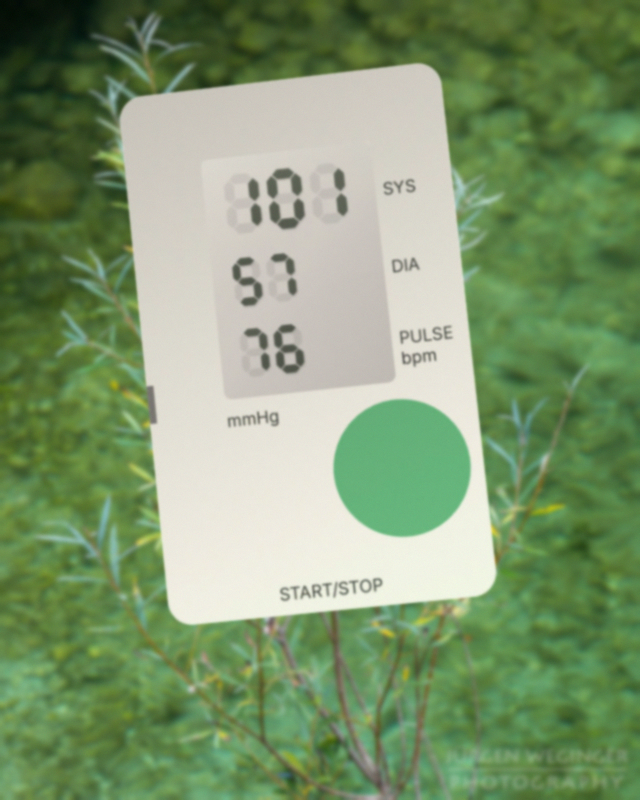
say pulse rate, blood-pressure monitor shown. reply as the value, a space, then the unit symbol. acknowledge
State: 76 bpm
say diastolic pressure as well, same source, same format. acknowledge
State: 57 mmHg
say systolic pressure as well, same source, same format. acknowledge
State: 101 mmHg
